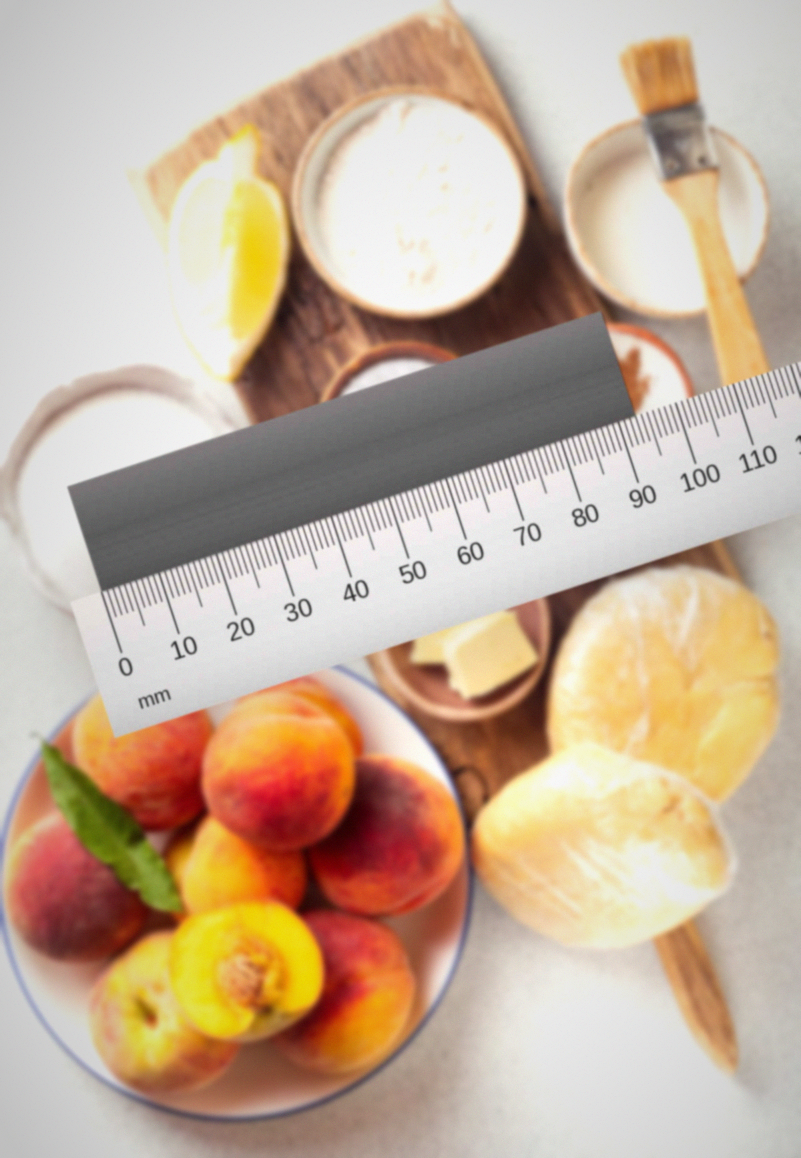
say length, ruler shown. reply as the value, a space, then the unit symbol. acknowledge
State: 93 mm
